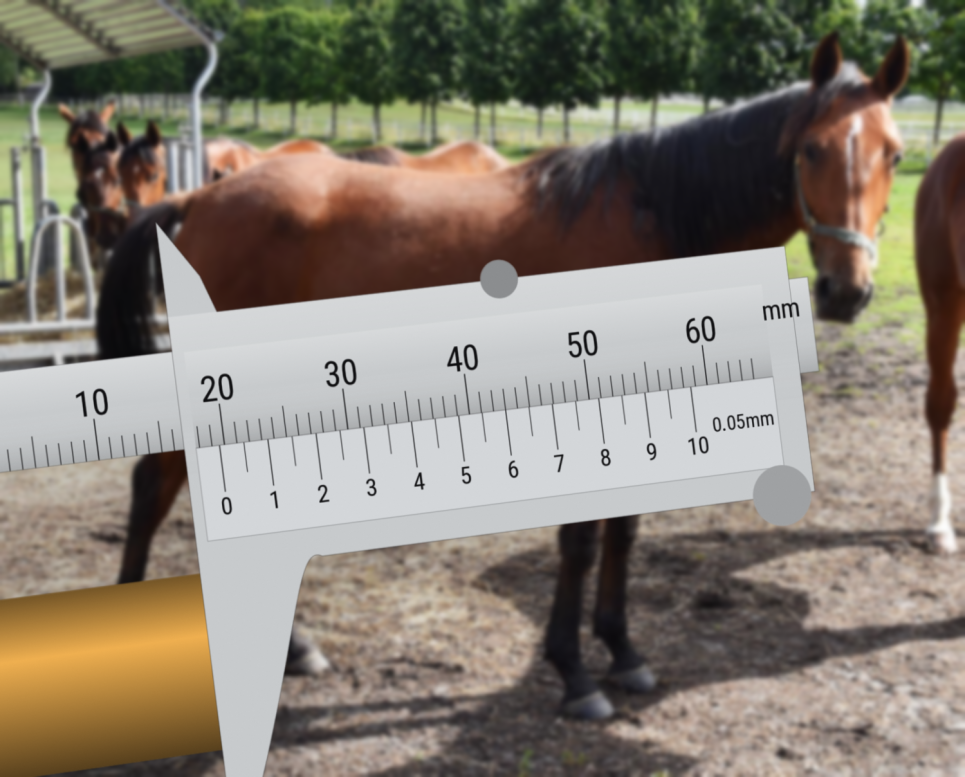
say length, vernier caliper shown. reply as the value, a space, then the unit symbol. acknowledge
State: 19.6 mm
